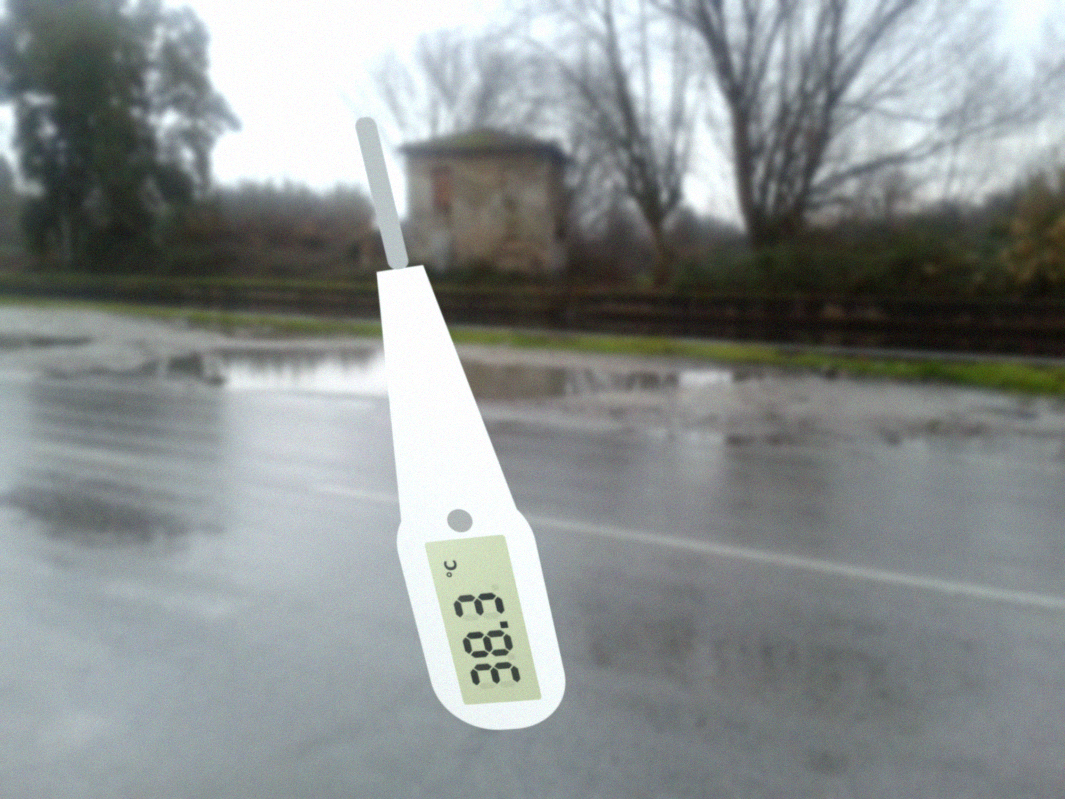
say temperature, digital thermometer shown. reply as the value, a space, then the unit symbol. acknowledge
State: 38.3 °C
